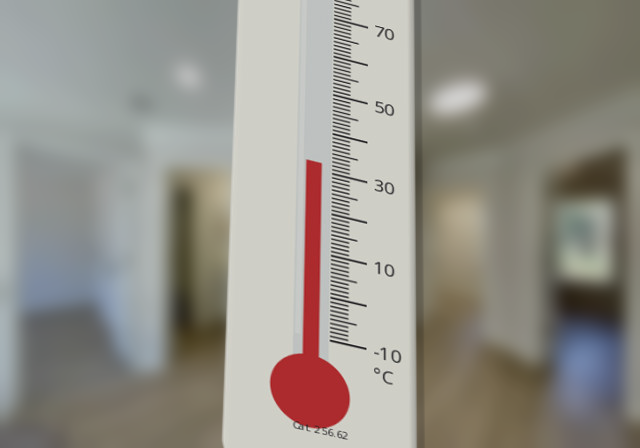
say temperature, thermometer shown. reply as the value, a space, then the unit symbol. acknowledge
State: 32 °C
